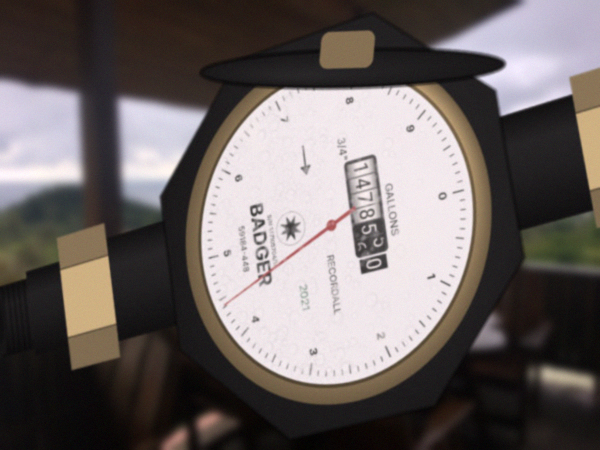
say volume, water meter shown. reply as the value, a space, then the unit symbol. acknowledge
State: 1478554.4 gal
